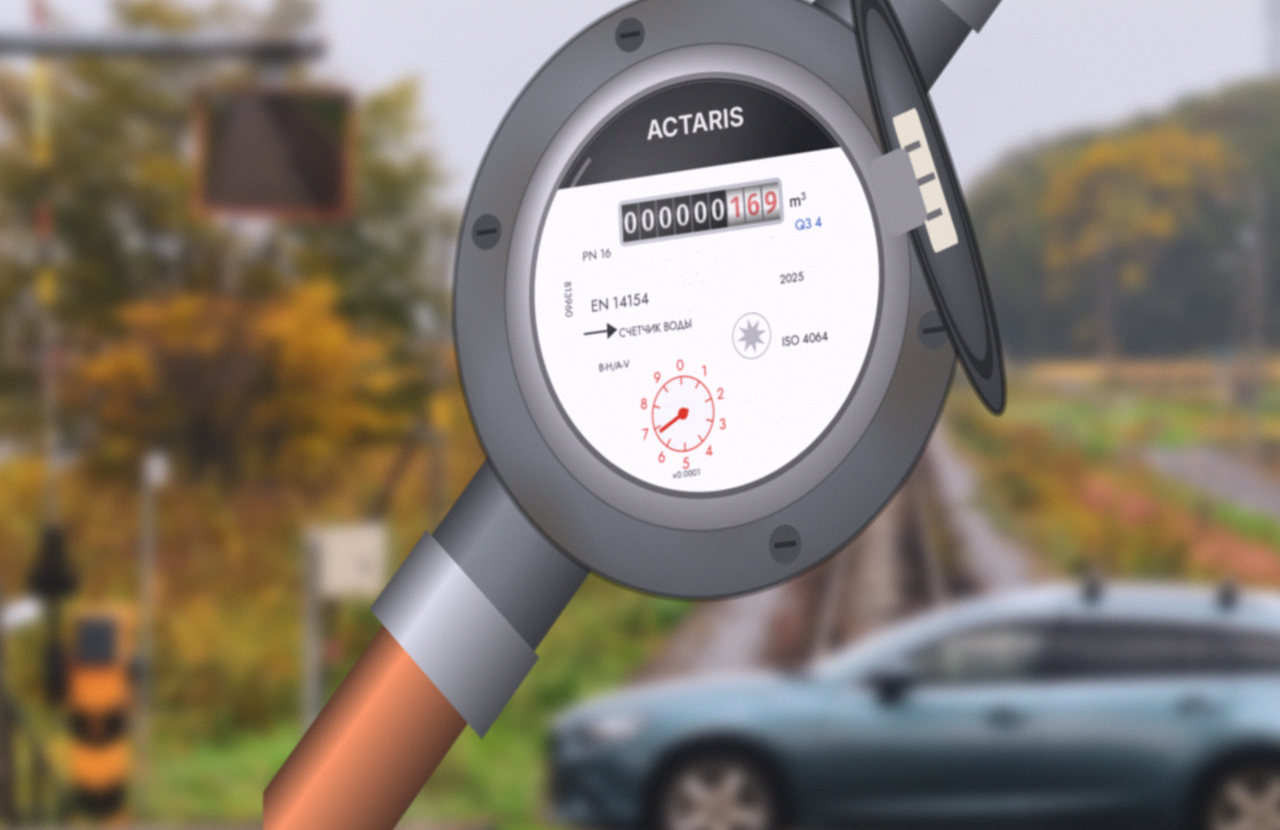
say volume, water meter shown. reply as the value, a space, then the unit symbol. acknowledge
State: 0.1696 m³
